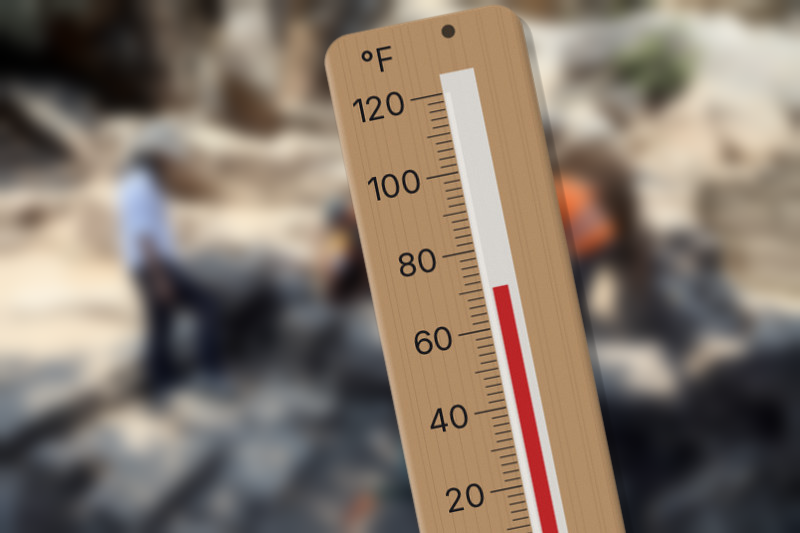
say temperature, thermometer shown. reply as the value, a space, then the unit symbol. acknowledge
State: 70 °F
